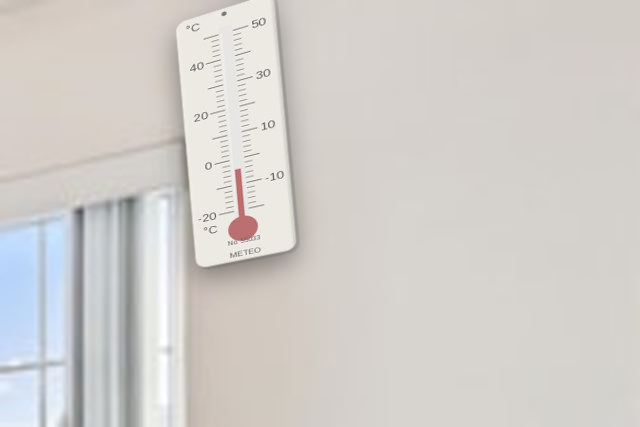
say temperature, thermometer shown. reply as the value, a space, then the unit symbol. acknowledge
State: -4 °C
